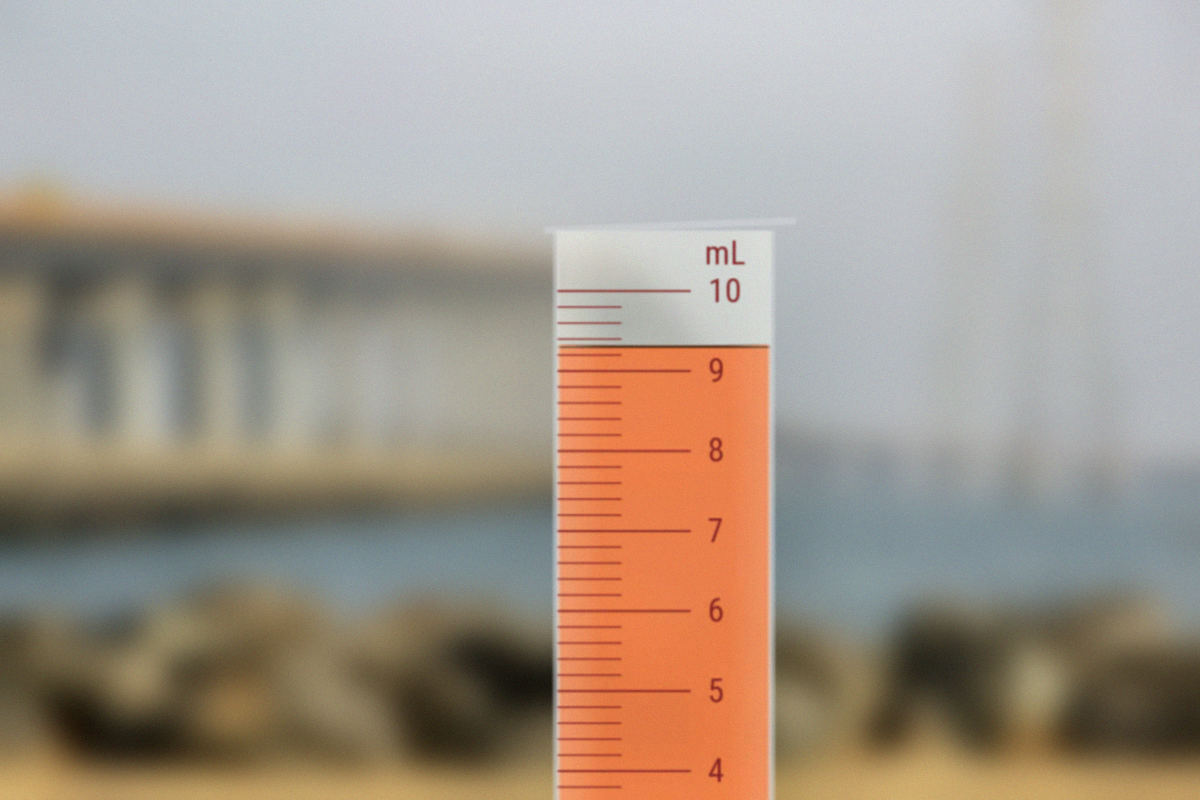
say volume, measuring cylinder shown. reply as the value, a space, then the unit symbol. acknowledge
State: 9.3 mL
